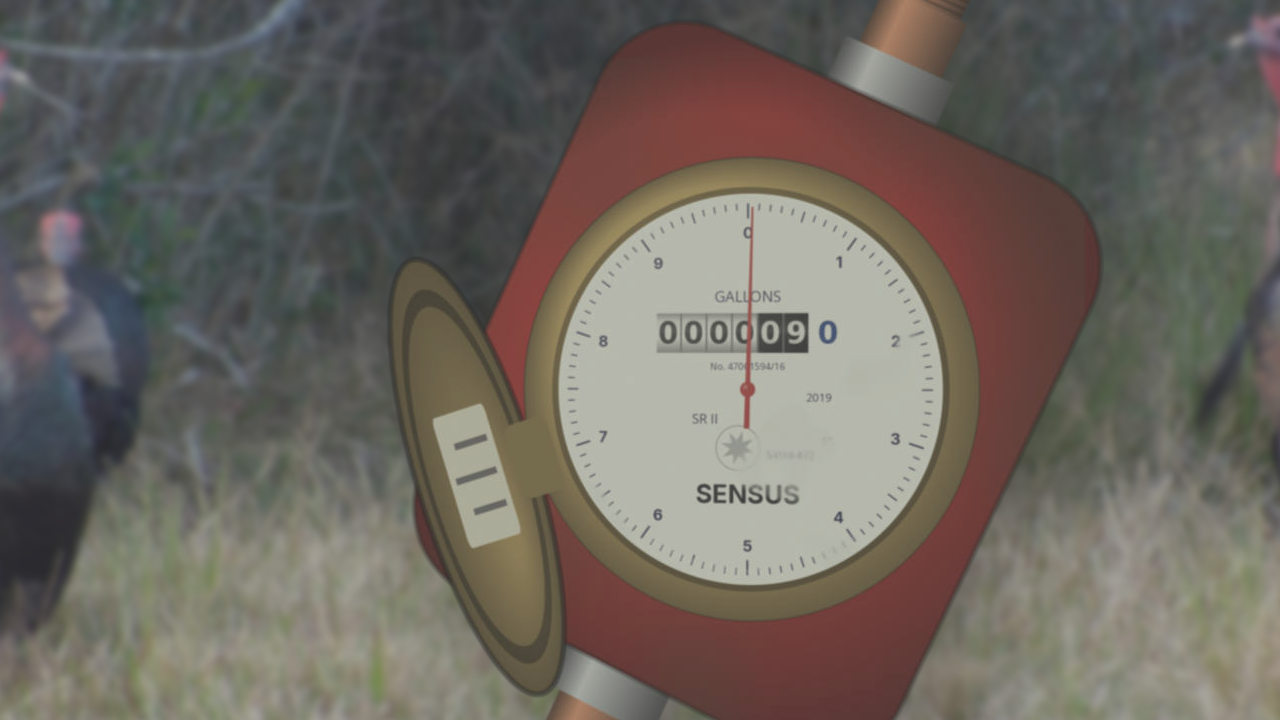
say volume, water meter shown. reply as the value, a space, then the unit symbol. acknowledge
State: 90.0 gal
